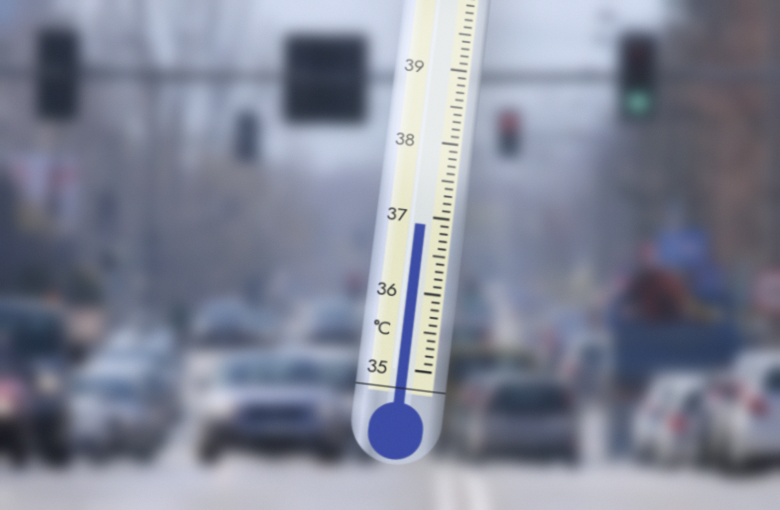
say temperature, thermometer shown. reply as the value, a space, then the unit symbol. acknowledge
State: 36.9 °C
